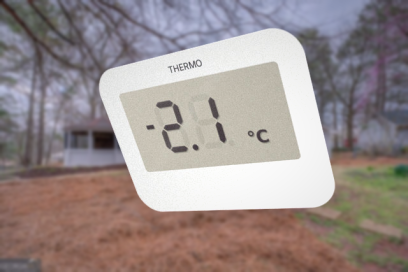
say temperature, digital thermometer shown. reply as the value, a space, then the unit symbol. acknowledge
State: -2.1 °C
